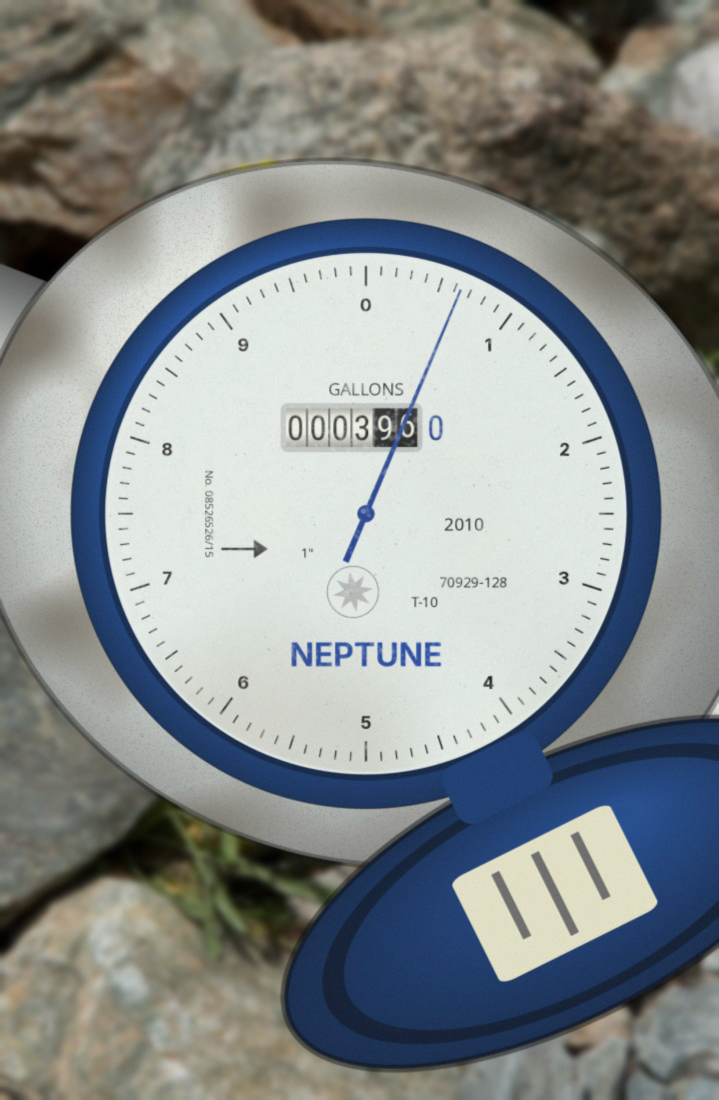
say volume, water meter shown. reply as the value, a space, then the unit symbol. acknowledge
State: 3960.6 gal
